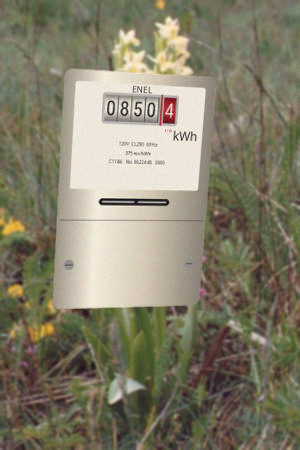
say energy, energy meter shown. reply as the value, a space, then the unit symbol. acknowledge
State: 850.4 kWh
